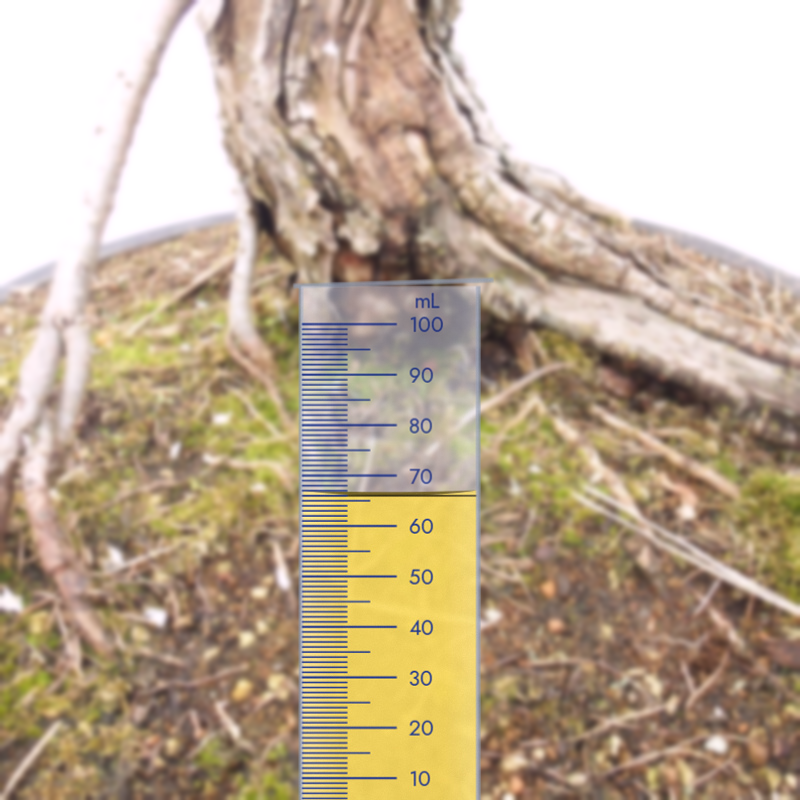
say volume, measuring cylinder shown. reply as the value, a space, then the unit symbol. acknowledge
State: 66 mL
